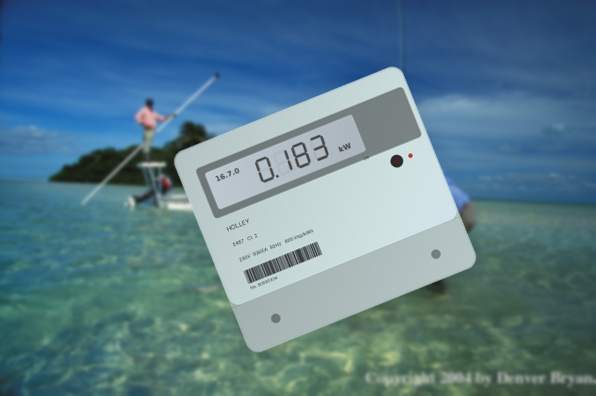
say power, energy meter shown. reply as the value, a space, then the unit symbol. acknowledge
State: 0.183 kW
